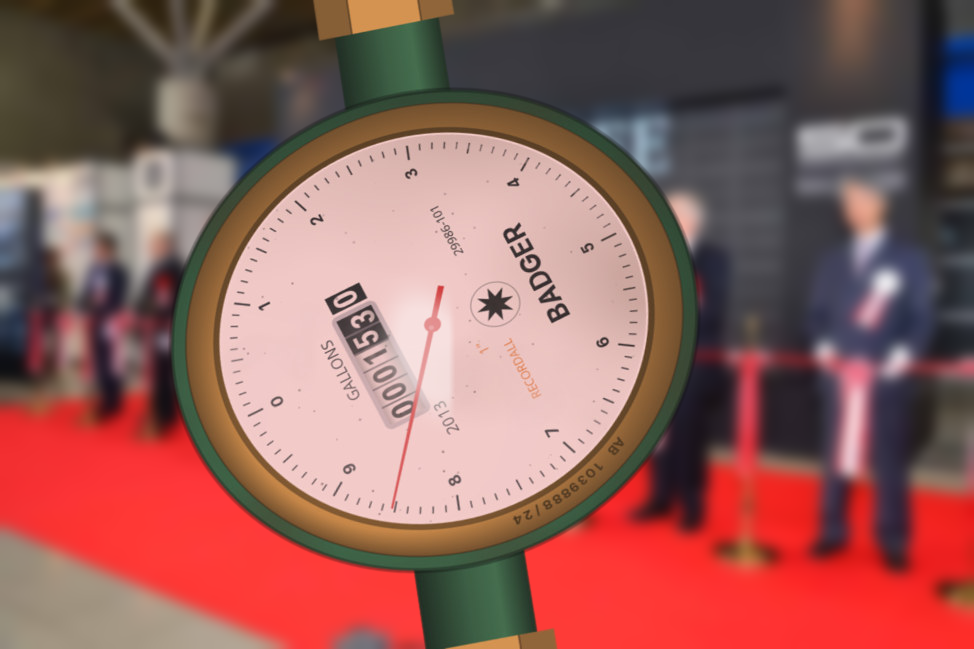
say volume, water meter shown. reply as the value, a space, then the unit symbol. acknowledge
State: 1528.5 gal
